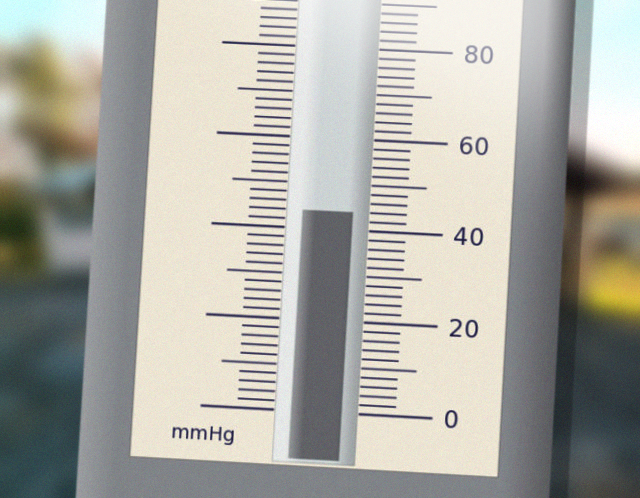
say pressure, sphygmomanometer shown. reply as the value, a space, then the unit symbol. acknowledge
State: 44 mmHg
